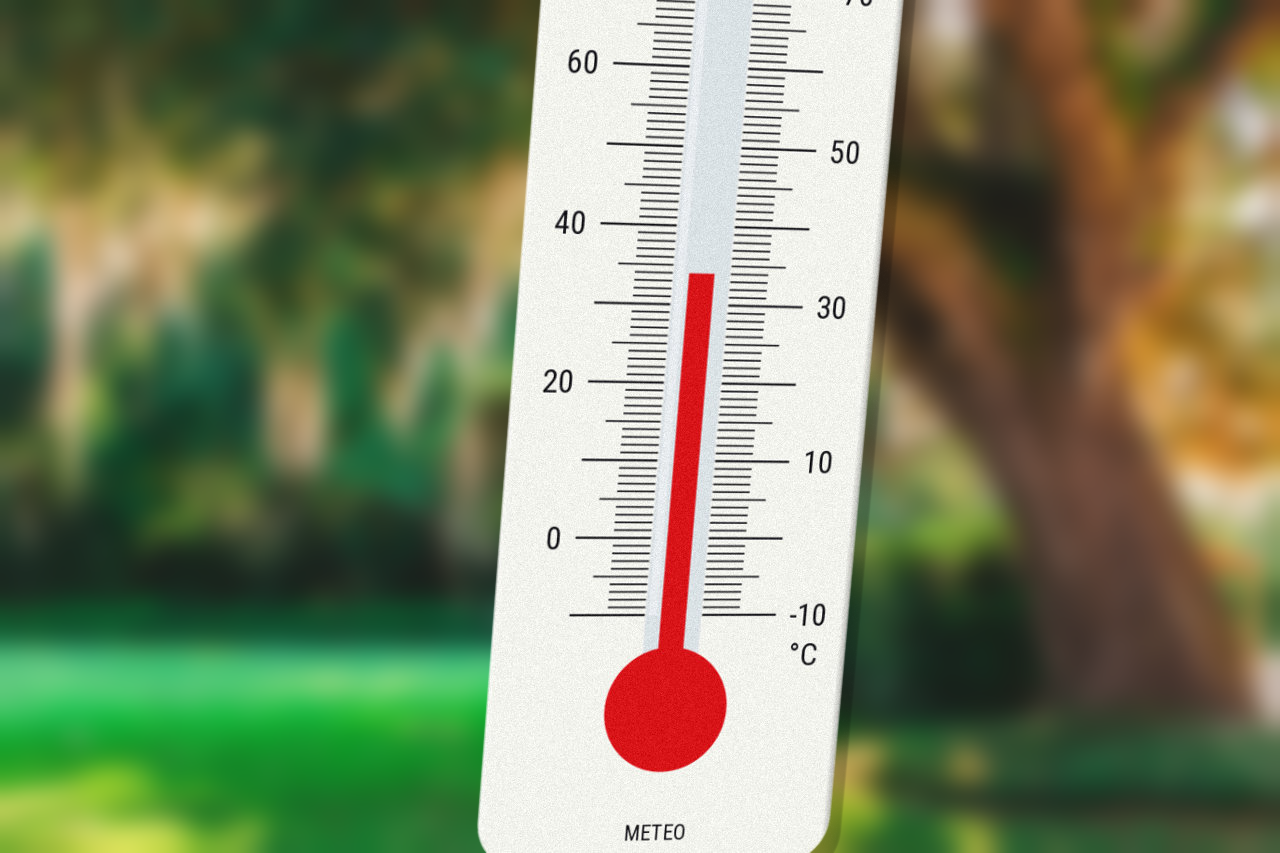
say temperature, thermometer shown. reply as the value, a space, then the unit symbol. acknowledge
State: 34 °C
